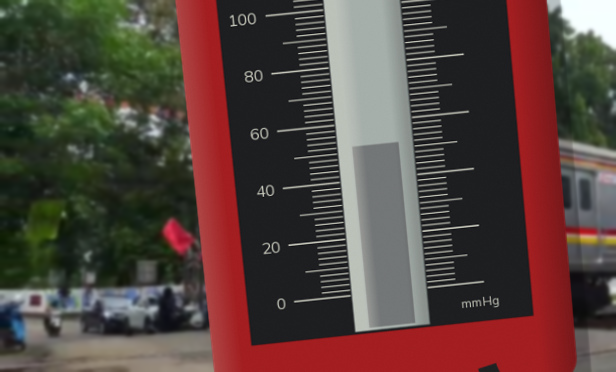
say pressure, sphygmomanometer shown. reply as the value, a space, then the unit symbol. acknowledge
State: 52 mmHg
